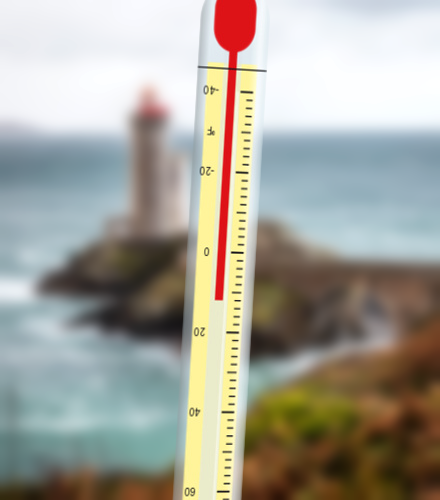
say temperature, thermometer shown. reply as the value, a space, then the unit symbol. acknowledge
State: 12 °F
